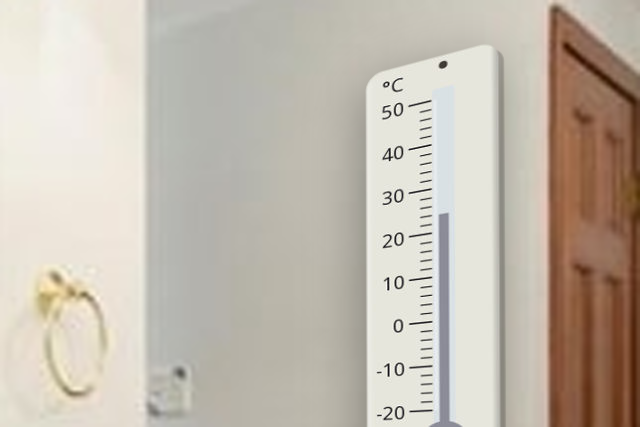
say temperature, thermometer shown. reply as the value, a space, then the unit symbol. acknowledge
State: 24 °C
